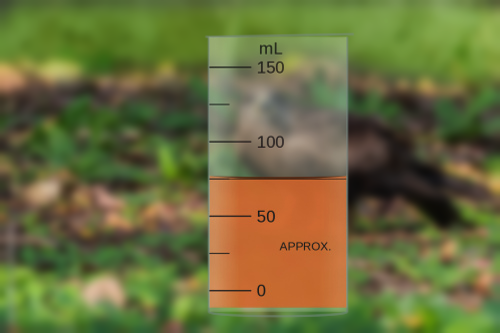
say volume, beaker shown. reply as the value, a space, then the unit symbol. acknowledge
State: 75 mL
